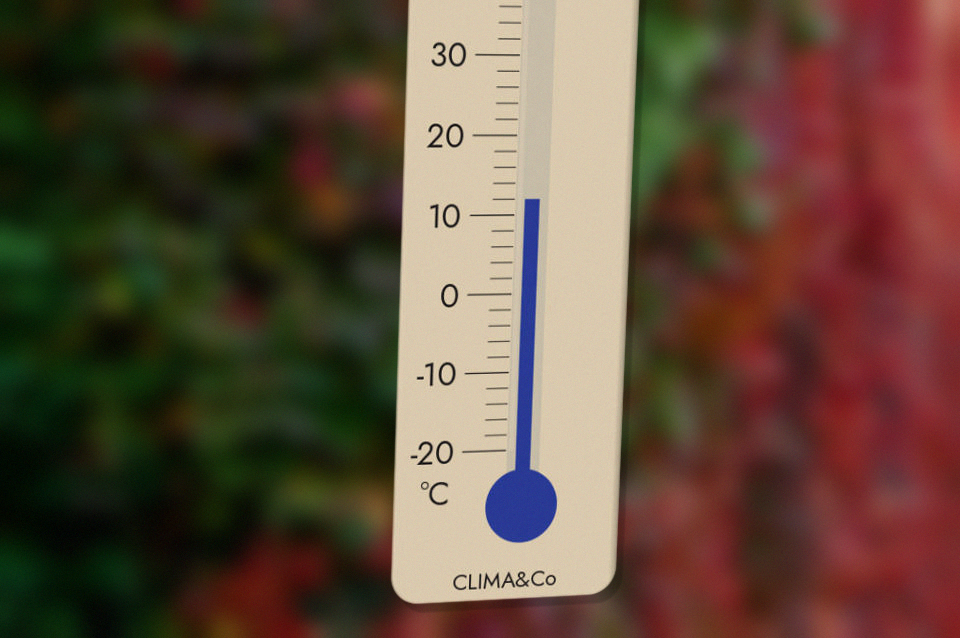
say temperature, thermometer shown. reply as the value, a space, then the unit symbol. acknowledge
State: 12 °C
